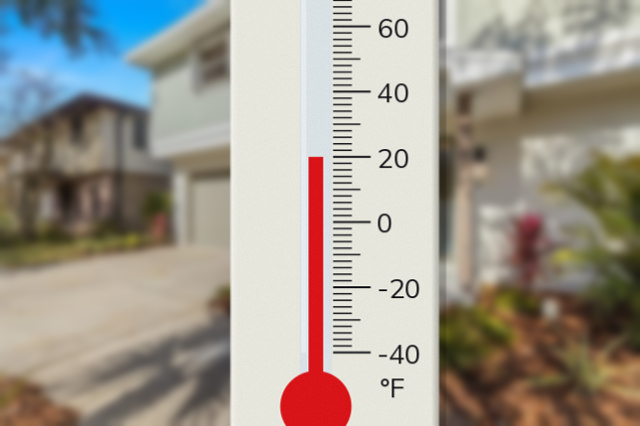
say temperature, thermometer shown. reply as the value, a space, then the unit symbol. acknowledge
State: 20 °F
